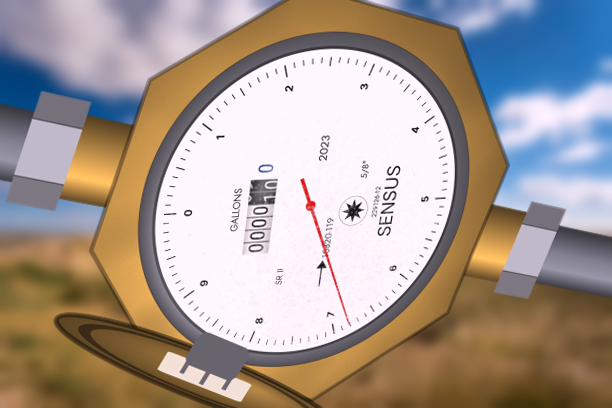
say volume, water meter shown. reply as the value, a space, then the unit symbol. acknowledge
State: 96.8 gal
